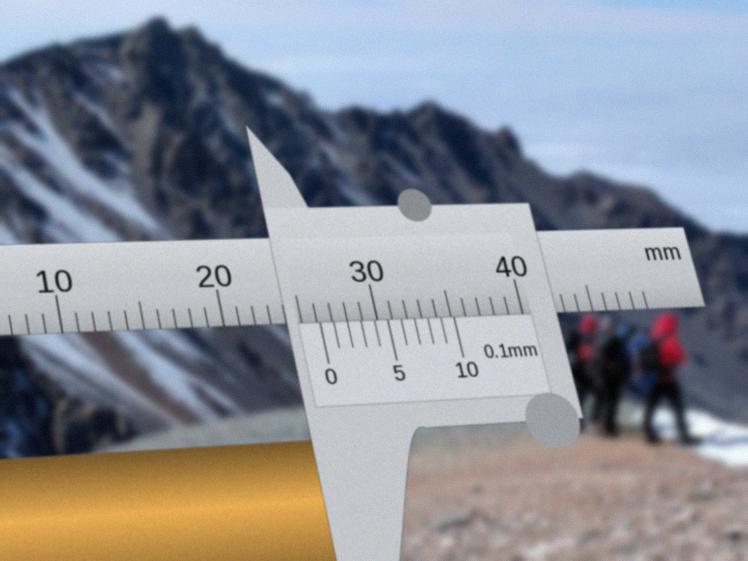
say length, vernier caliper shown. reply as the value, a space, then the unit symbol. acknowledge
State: 26.2 mm
